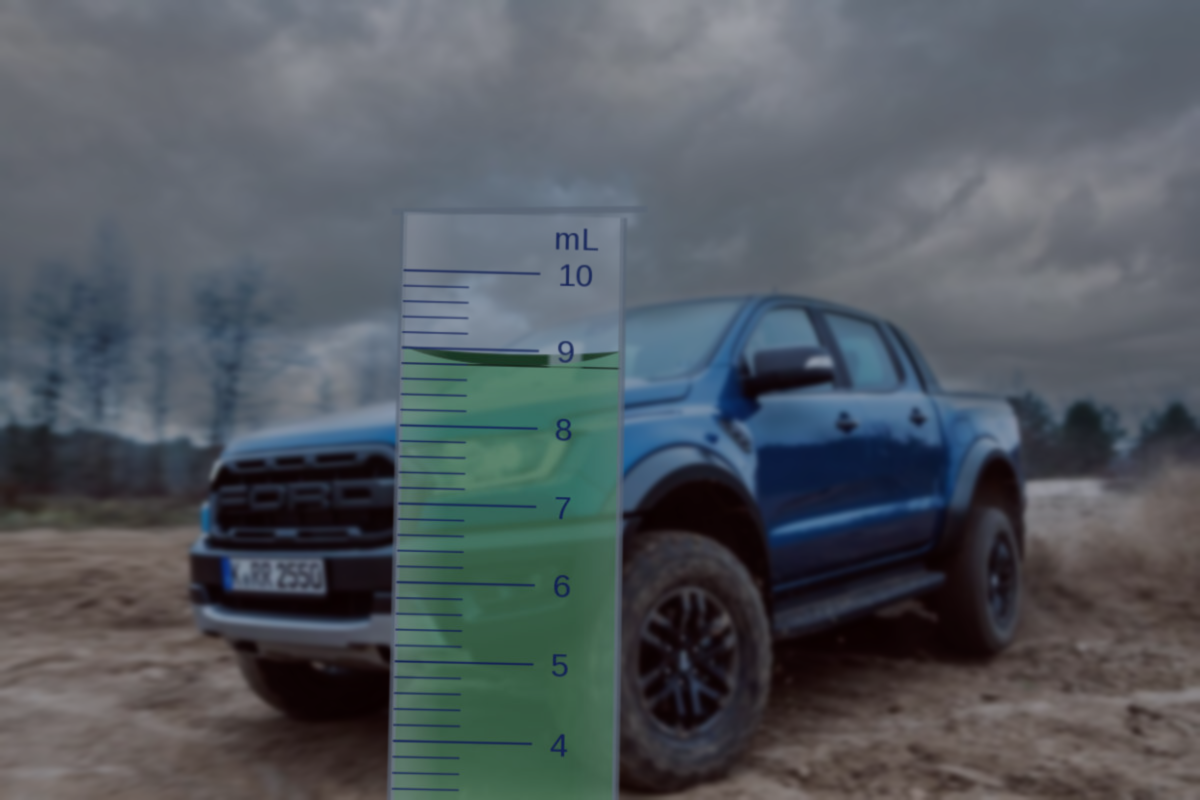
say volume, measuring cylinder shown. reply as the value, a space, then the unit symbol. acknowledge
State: 8.8 mL
